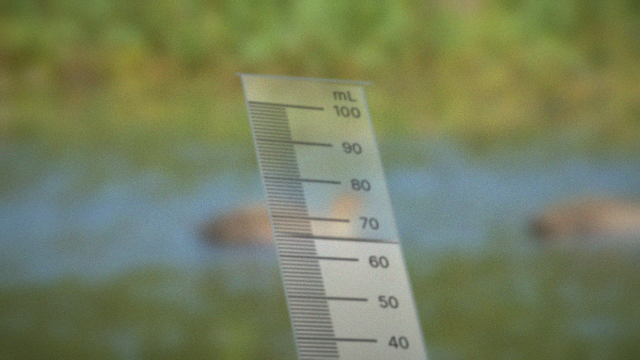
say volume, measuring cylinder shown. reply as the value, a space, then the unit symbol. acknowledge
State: 65 mL
